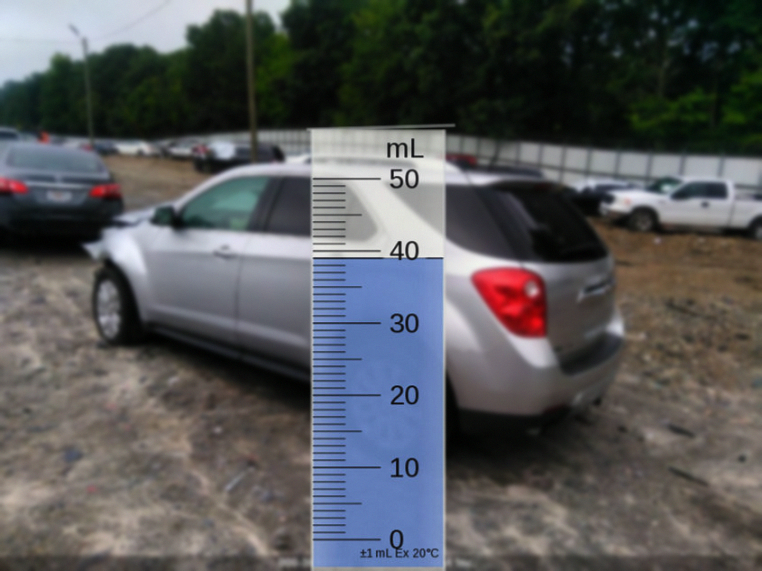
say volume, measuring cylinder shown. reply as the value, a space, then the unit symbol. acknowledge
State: 39 mL
